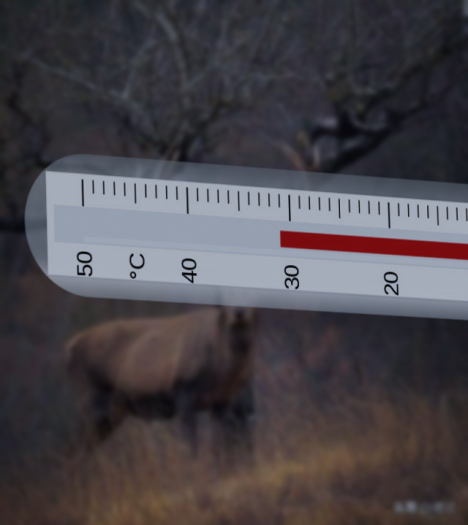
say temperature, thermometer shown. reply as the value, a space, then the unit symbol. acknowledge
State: 31 °C
